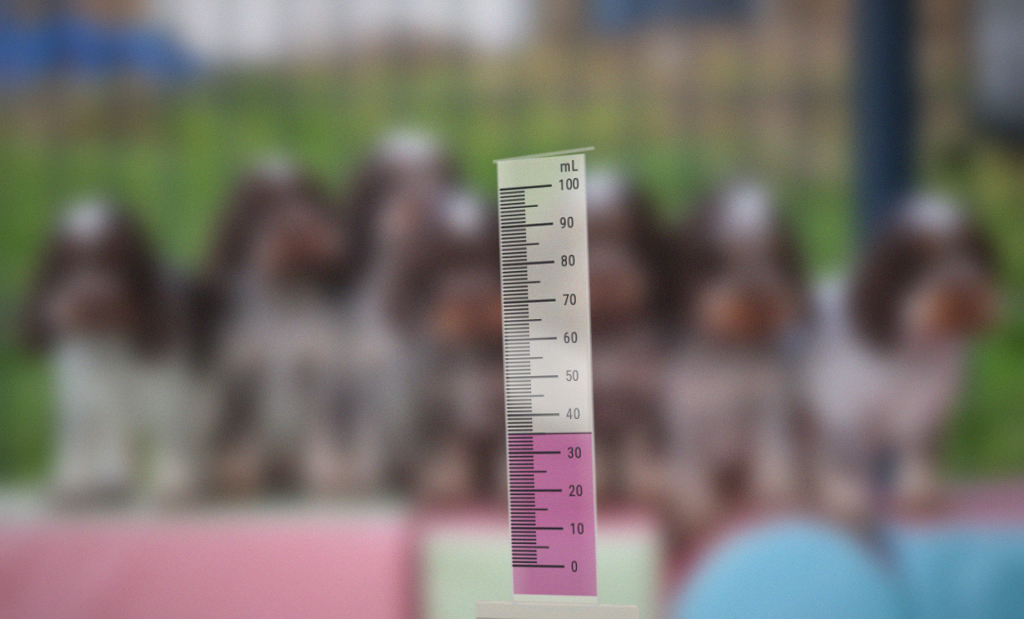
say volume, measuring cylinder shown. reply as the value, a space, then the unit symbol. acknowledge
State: 35 mL
